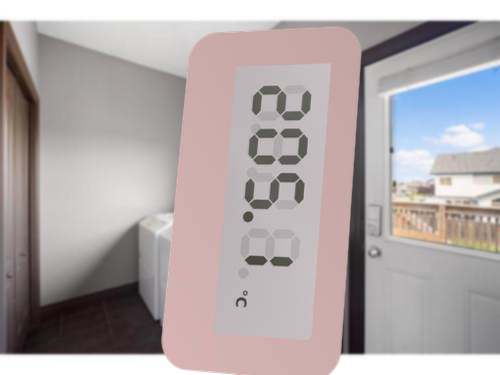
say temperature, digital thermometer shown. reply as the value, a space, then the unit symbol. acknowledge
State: 205.1 °C
